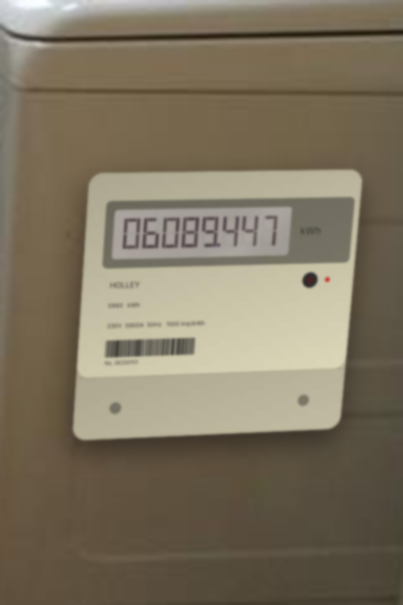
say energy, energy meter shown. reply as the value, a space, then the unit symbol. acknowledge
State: 6089.447 kWh
